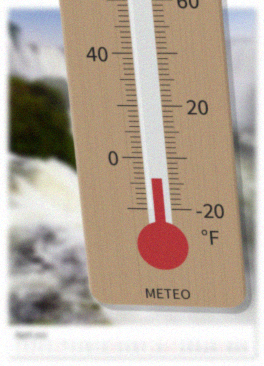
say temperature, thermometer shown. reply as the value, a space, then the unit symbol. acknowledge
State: -8 °F
